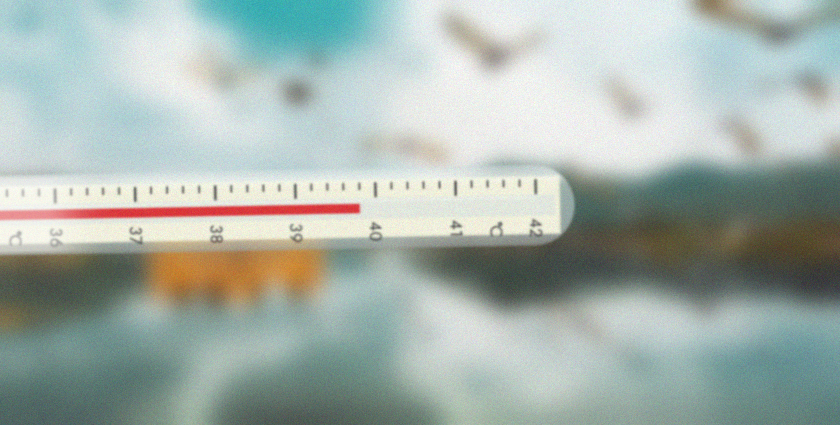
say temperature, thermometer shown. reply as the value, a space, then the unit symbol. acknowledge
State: 39.8 °C
